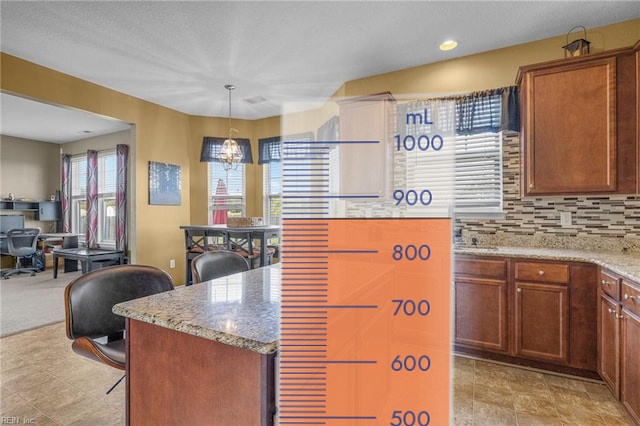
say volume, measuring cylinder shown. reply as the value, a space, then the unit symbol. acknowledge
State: 860 mL
